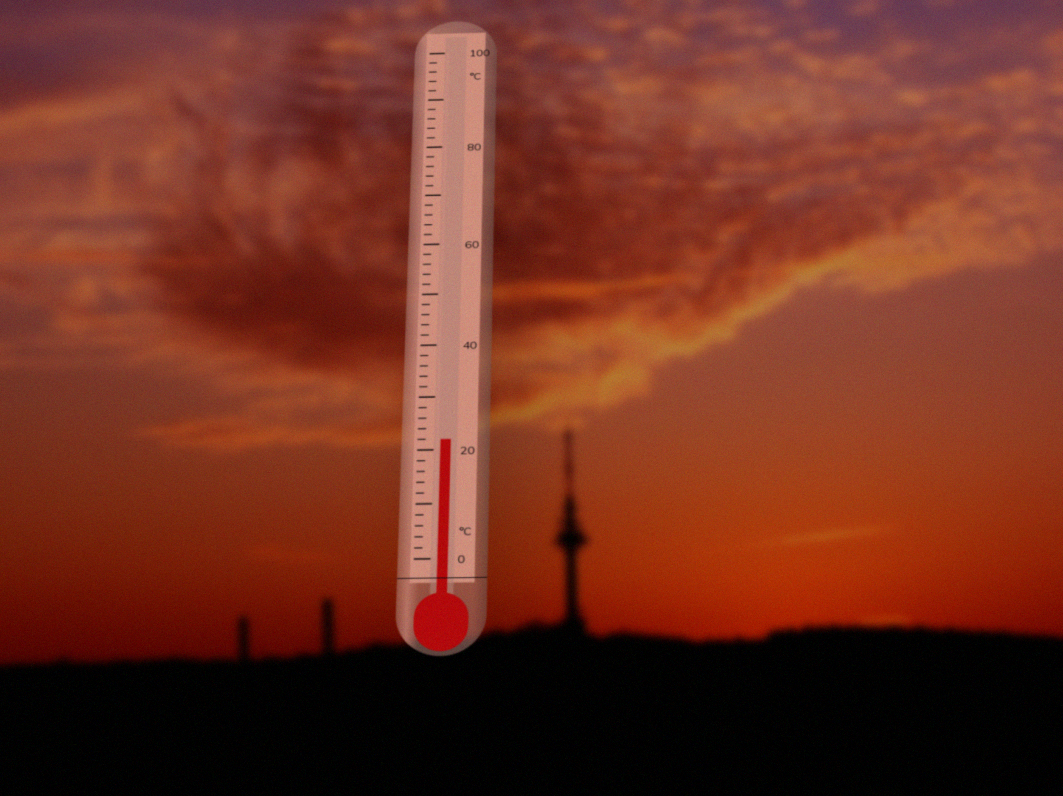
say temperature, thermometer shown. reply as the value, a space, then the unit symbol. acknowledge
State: 22 °C
